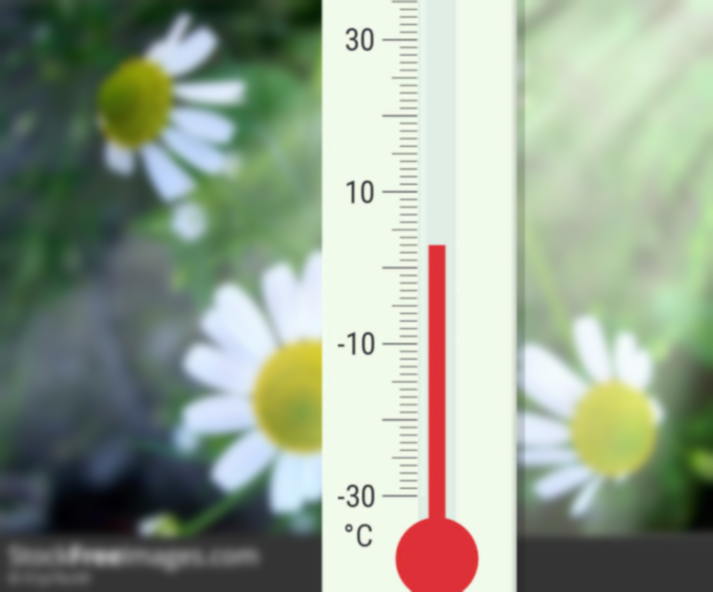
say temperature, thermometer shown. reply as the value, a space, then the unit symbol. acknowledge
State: 3 °C
